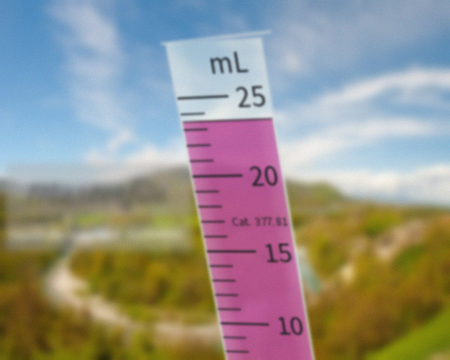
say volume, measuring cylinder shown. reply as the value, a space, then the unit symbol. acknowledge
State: 23.5 mL
